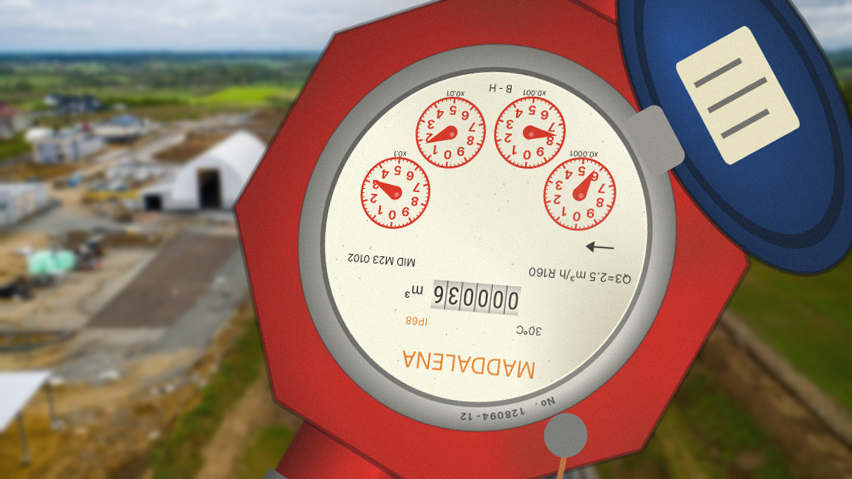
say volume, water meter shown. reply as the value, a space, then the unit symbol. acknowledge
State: 36.3175 m³
